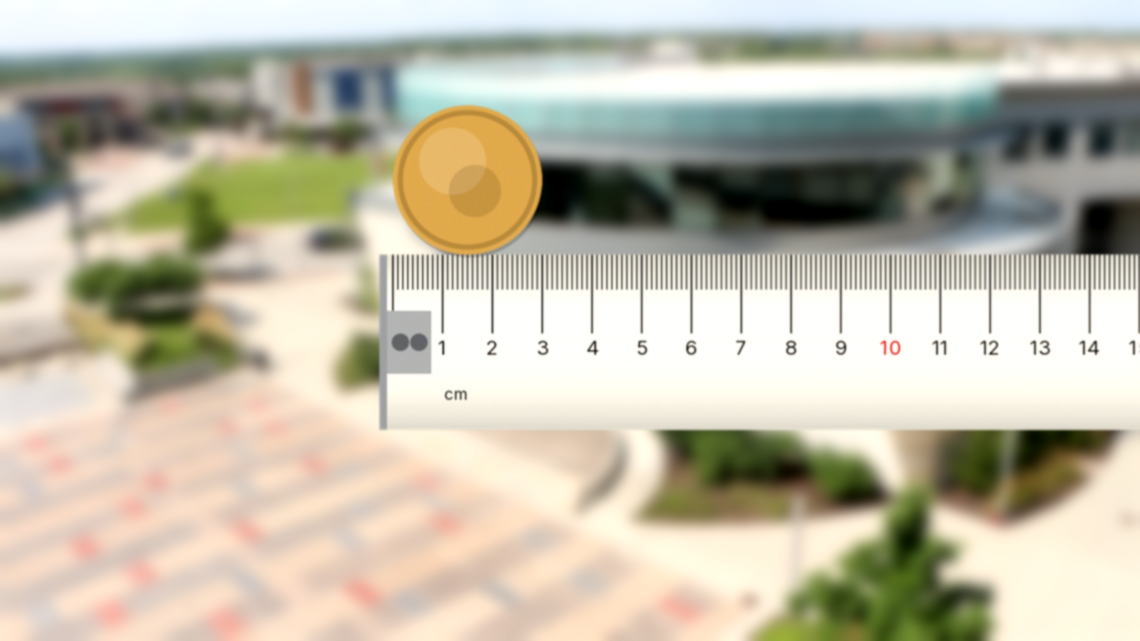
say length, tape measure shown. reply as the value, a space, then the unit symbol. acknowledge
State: 3 cm
